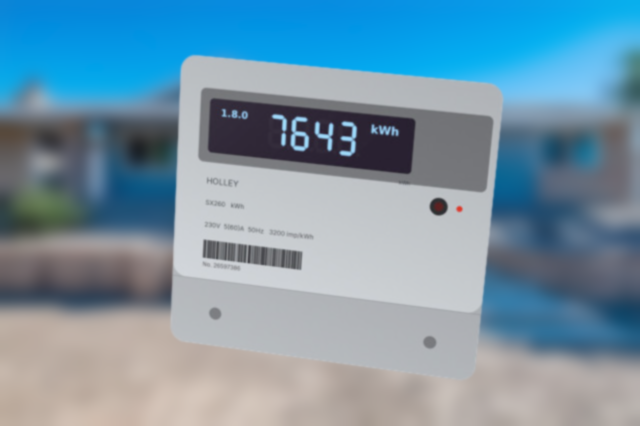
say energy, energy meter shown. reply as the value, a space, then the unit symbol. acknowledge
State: 7643 kWh
